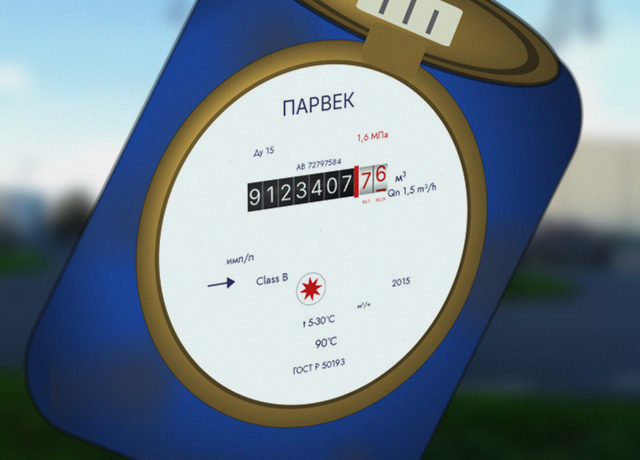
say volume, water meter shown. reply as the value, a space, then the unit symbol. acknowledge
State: 9123407.76 m³
